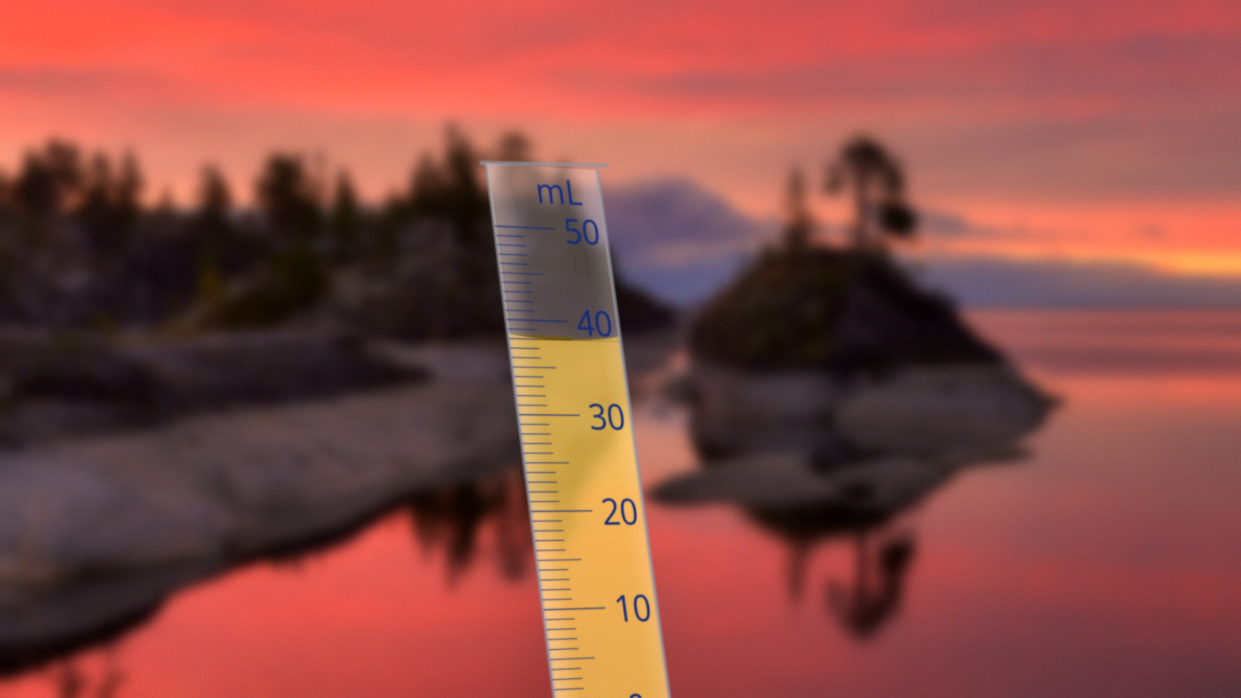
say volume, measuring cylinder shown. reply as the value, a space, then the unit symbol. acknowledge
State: 38 mL
